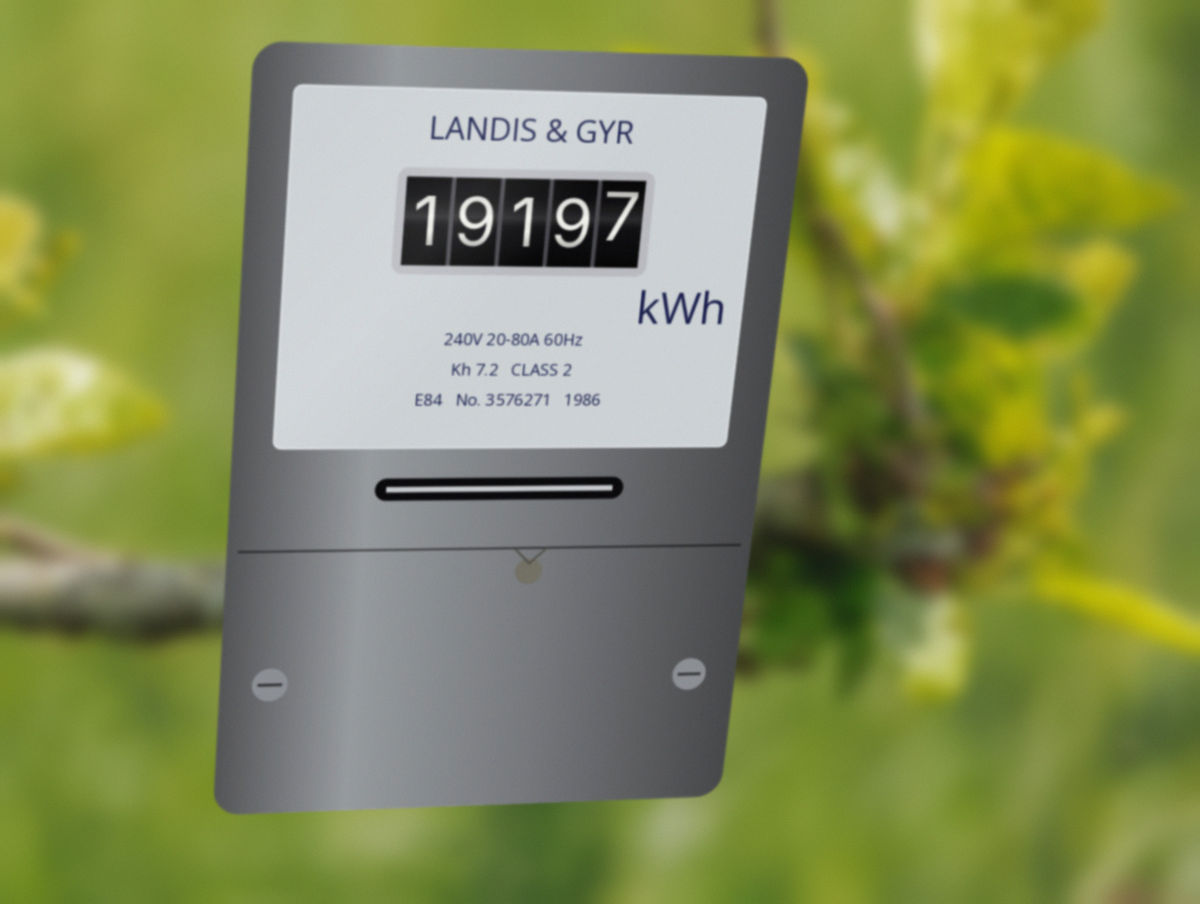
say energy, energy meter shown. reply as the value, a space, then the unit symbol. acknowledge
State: 19197 kWh
